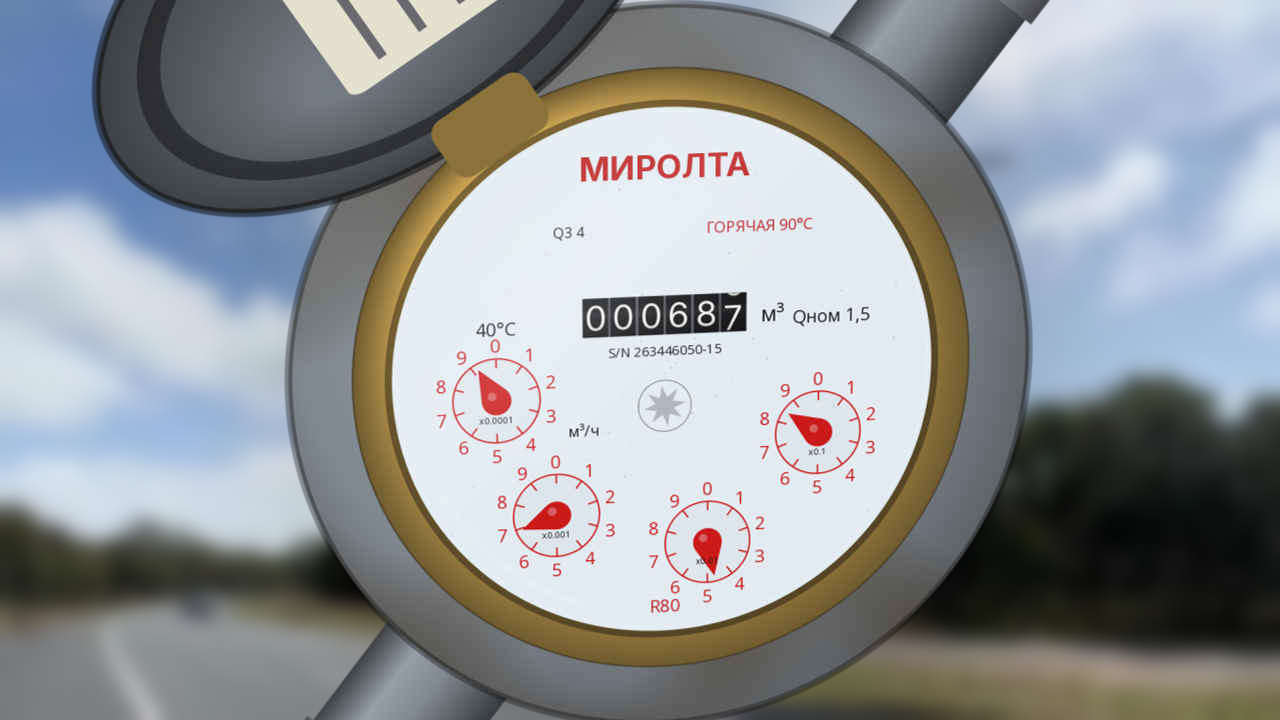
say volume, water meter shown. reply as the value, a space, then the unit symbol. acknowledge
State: 686.8469 m³
